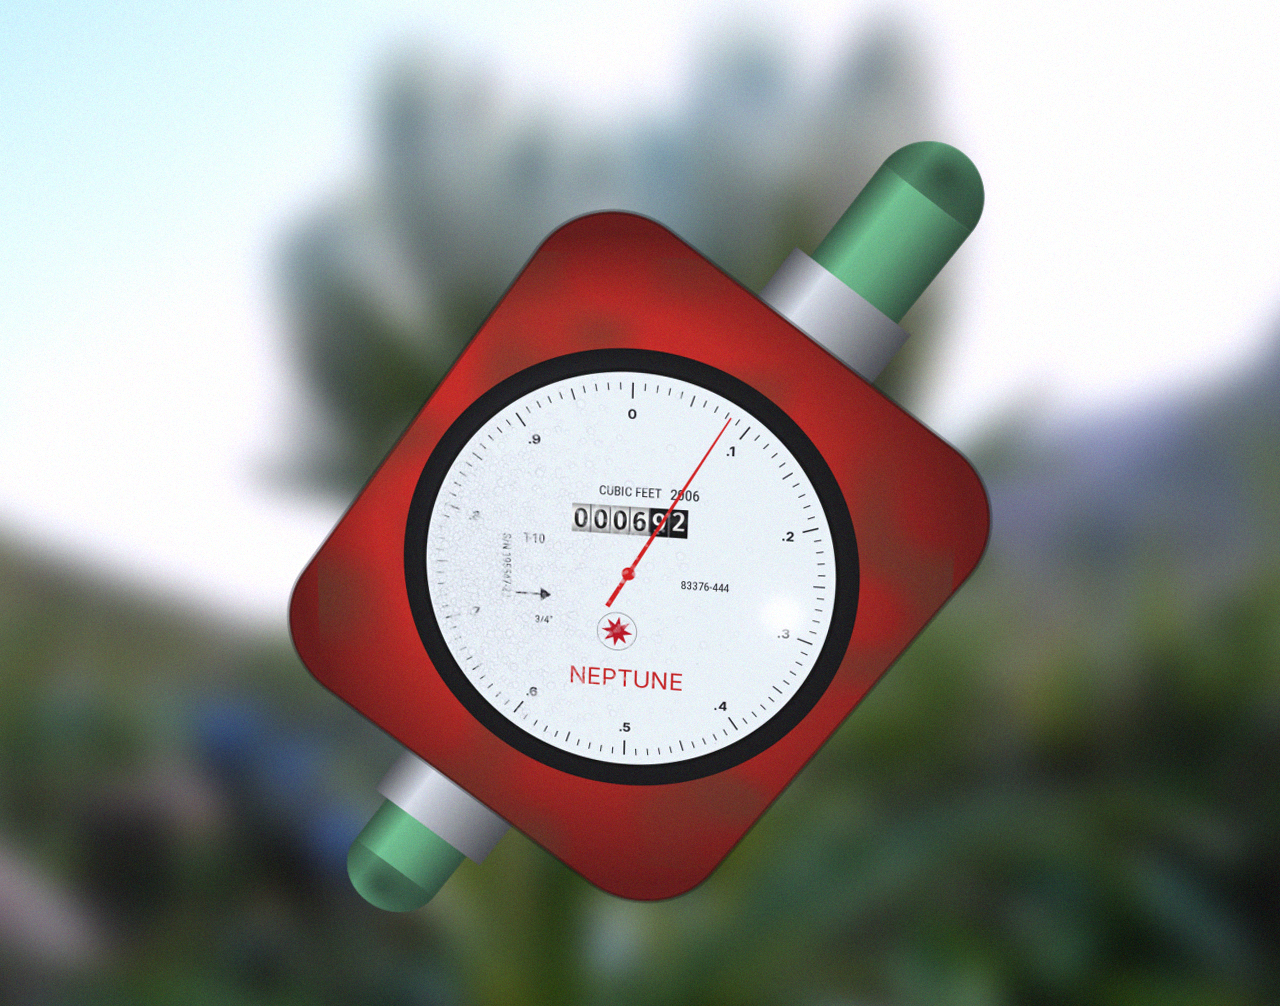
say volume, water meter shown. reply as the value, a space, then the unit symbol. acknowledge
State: 692.08 ft³
